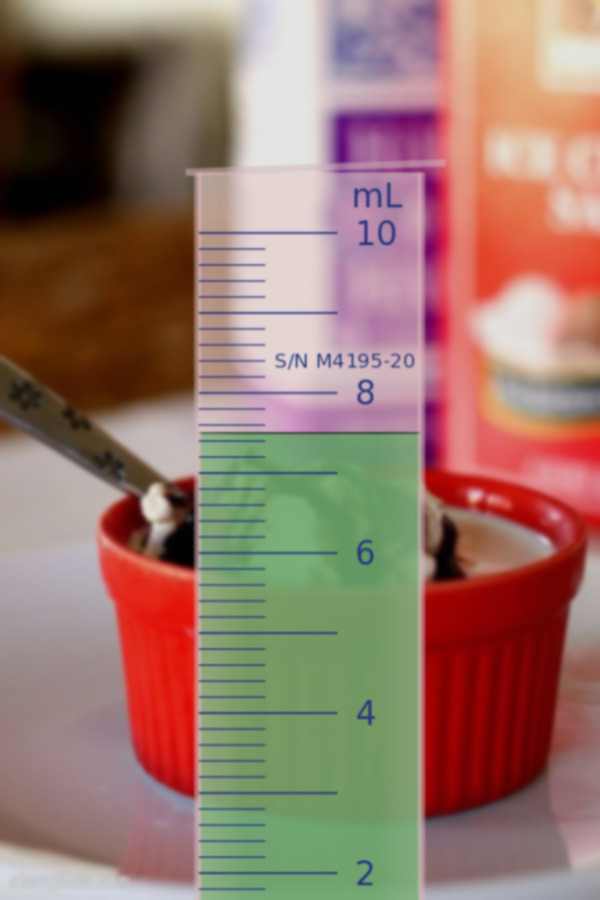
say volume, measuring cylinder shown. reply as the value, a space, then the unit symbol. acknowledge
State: 7.5 mL
